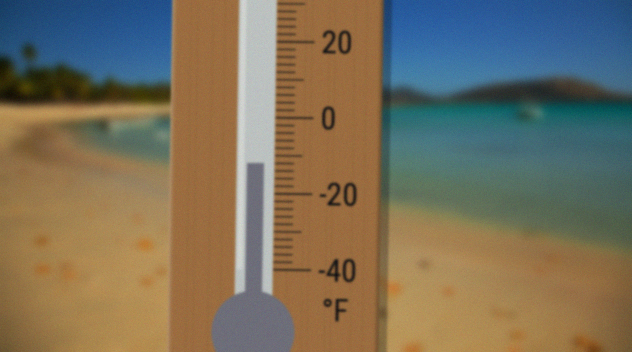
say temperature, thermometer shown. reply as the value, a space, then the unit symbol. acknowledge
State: -12 °F
